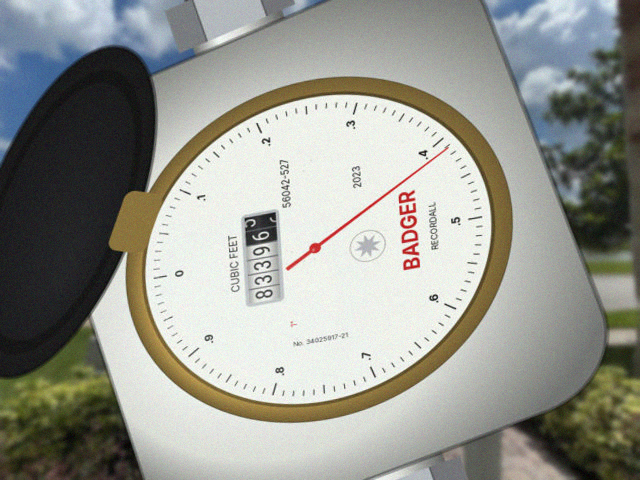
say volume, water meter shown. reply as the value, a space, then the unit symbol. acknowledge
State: 833965.41 ft³
